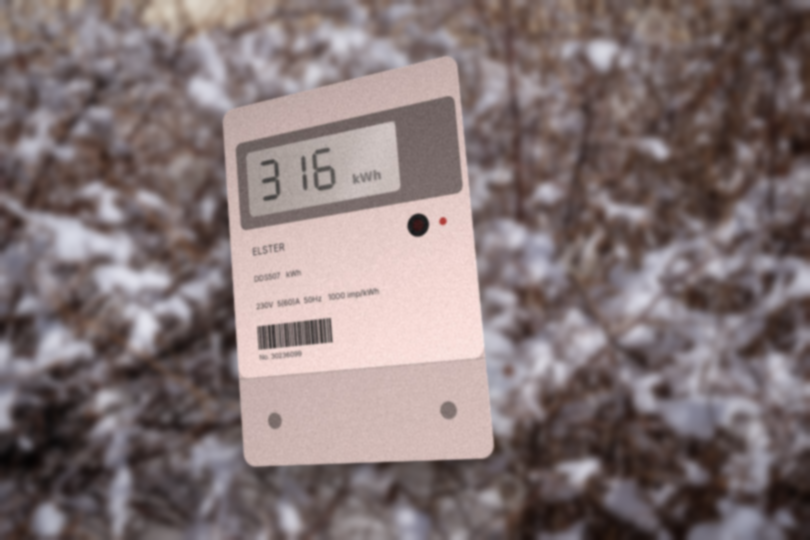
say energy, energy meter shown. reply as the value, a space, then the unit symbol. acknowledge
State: 316 kWh
